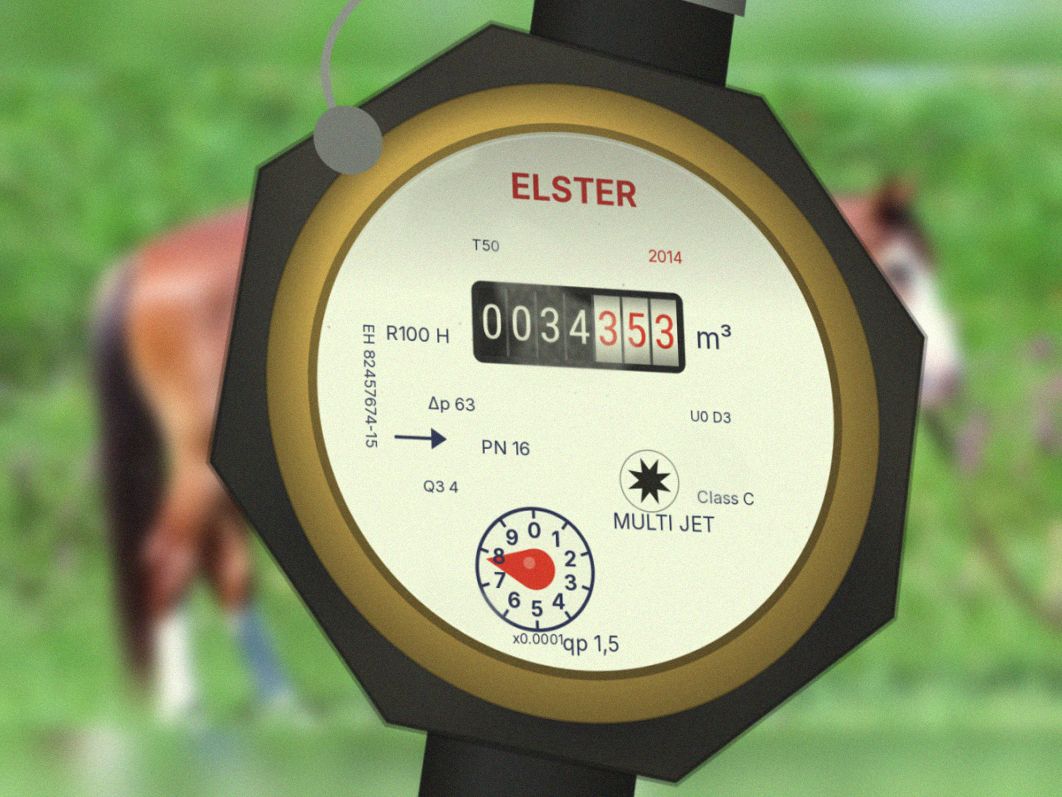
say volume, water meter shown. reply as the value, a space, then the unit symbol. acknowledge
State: 34.3537 m³
